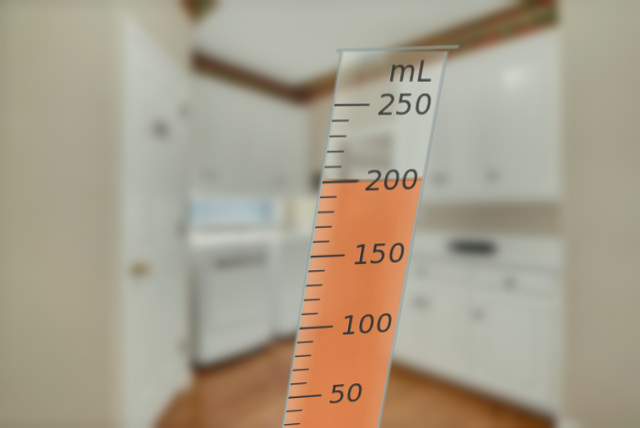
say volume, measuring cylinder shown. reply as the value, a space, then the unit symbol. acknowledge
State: 200 mL
